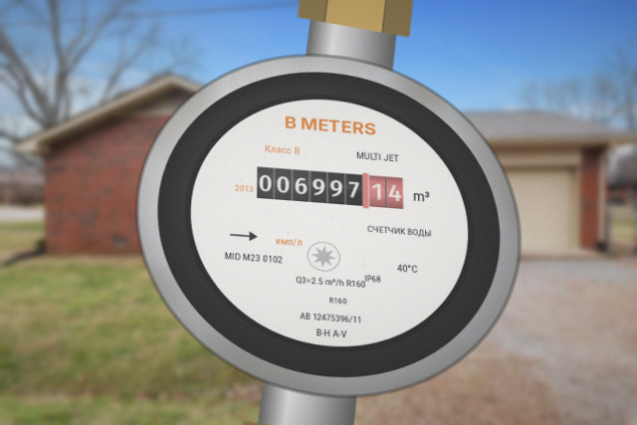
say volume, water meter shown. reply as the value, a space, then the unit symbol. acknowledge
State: 6997.14 m³
